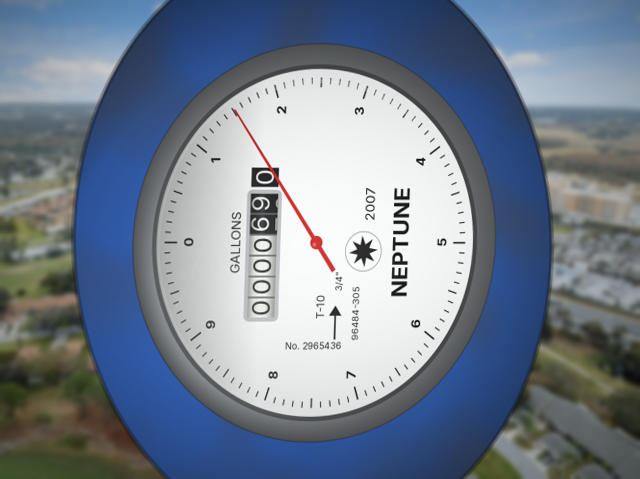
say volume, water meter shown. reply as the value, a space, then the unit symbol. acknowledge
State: 691.5 gal
